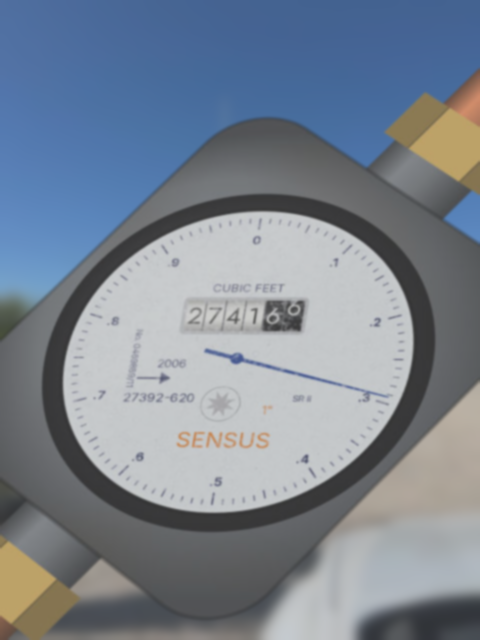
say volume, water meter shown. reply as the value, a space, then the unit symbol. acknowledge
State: 274166.29 ft³
